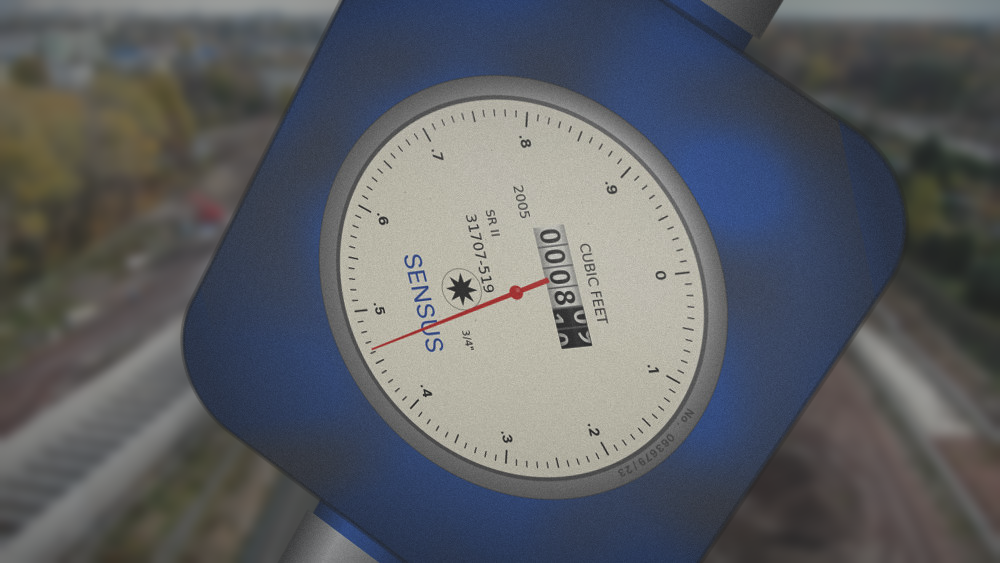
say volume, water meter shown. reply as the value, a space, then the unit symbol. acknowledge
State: 809.46 ft³
